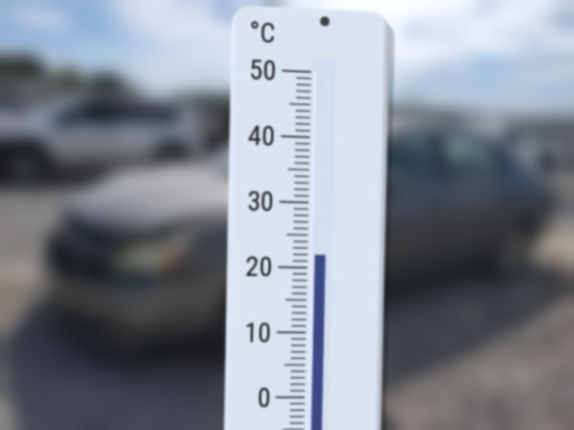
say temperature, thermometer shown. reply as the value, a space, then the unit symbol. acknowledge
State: 22 °C
